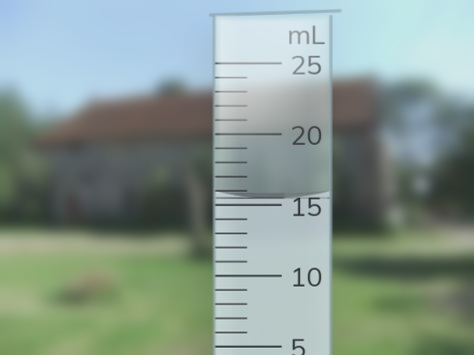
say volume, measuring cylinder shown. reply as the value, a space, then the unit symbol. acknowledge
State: 15.5 mL
